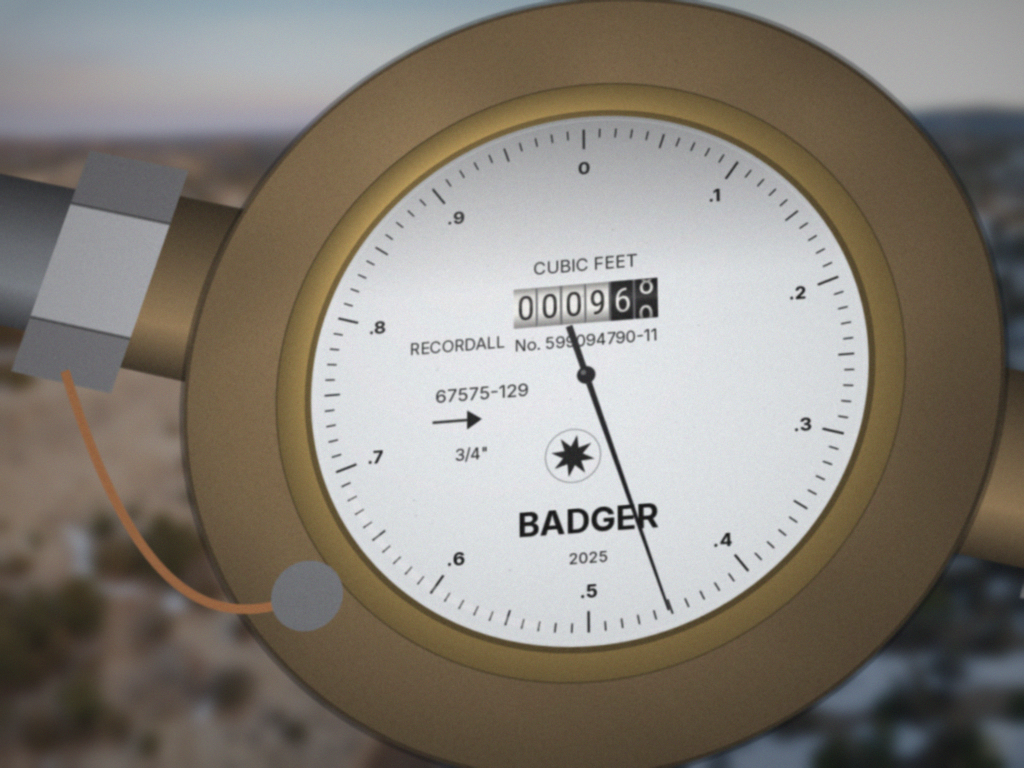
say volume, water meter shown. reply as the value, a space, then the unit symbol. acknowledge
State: 968.45 ft³
